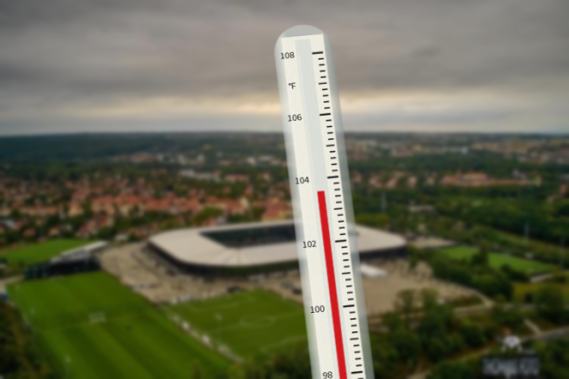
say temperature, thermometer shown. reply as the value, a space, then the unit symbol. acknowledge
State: 103.6 °F
